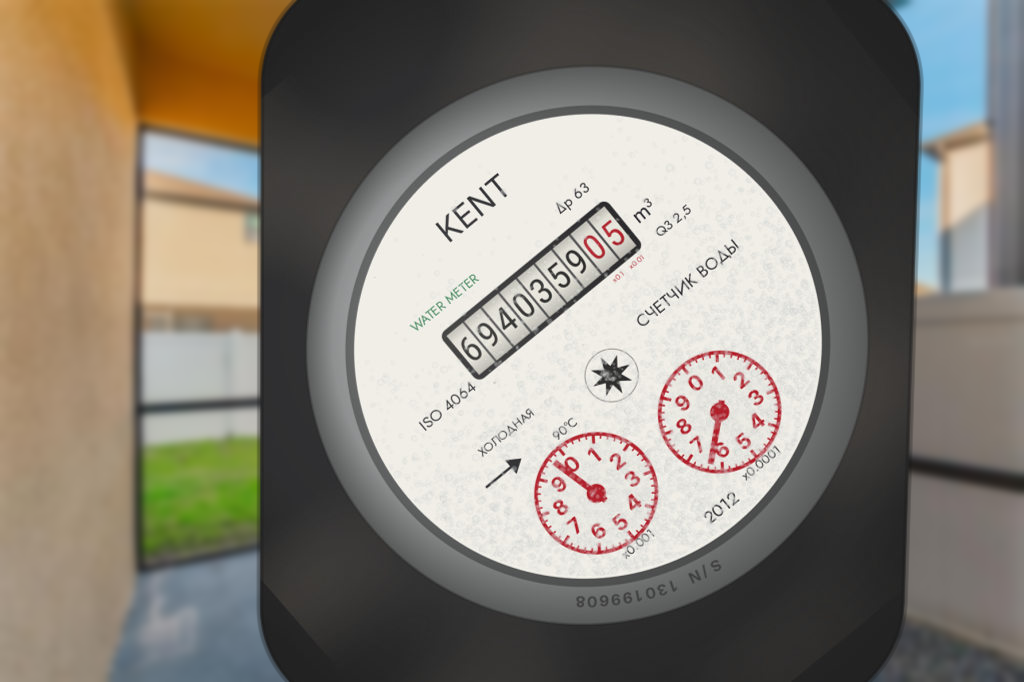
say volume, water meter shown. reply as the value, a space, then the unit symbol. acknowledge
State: 6940359.0496 m³
